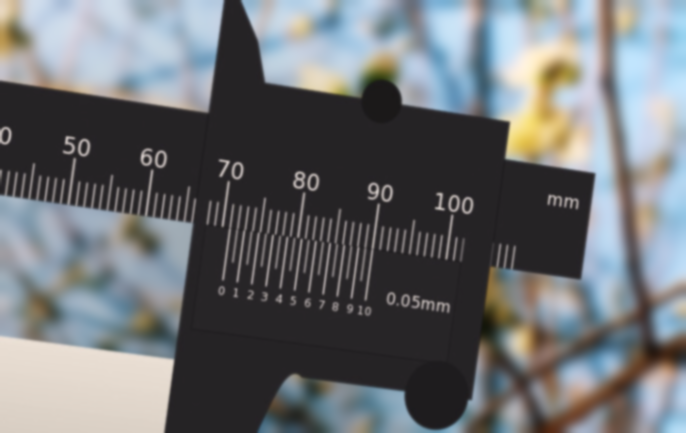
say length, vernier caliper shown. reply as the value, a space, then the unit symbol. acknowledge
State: 71.0 mm
